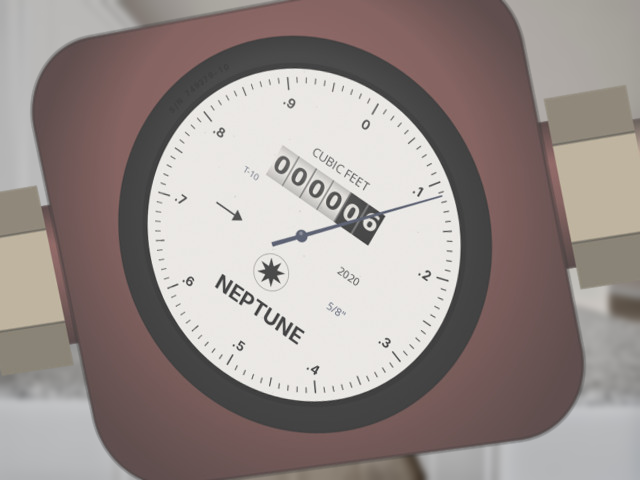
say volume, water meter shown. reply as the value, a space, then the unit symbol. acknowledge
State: 6.11 ft³
